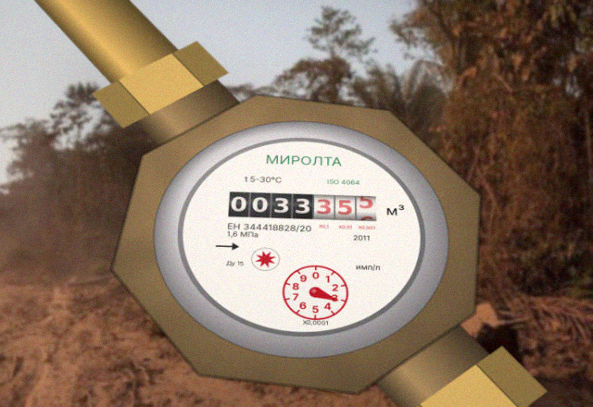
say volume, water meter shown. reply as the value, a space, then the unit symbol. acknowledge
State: 33.3553 m³
